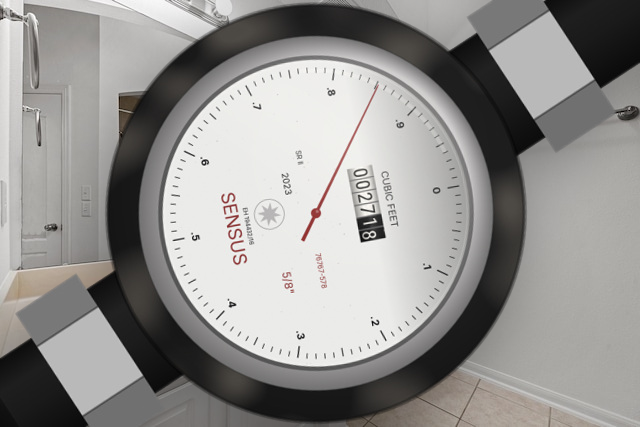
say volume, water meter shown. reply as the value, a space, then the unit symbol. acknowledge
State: 2717.85 ft³
